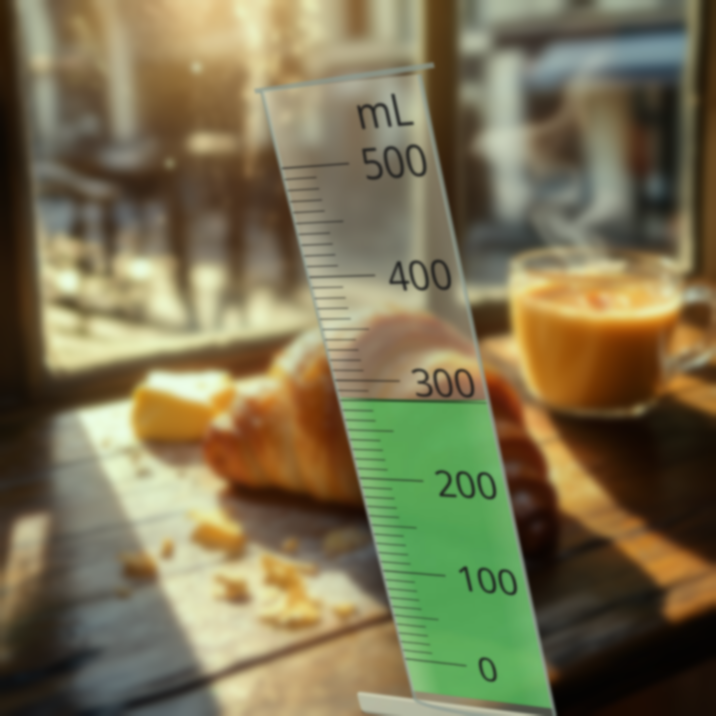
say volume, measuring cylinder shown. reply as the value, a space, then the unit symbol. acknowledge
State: 280 mL
